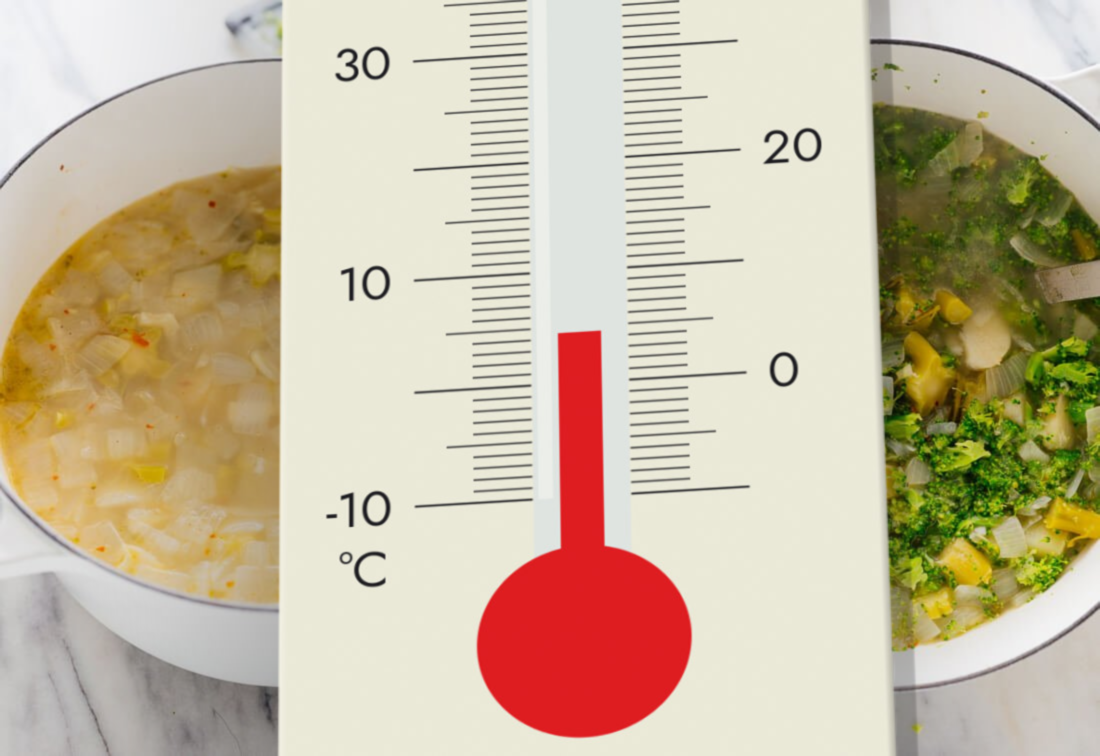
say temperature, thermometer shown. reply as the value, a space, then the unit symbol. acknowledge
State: 4.5 °C
